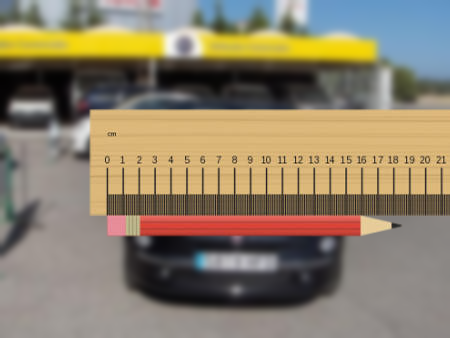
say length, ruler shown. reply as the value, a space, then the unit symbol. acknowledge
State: 18.5 cm
